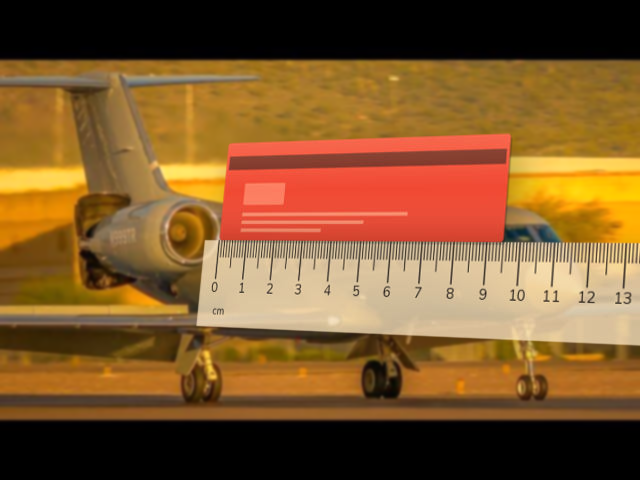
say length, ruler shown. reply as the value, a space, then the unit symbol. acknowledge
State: 9.5 cm
